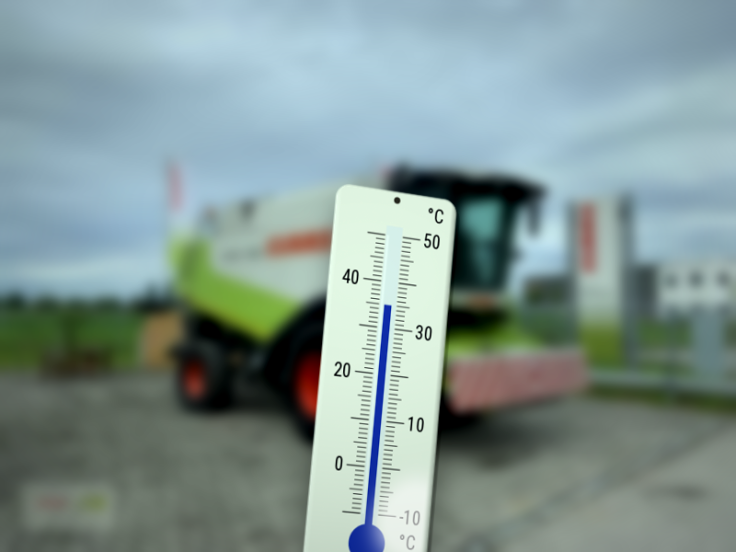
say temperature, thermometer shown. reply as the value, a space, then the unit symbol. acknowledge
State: 35 °C
